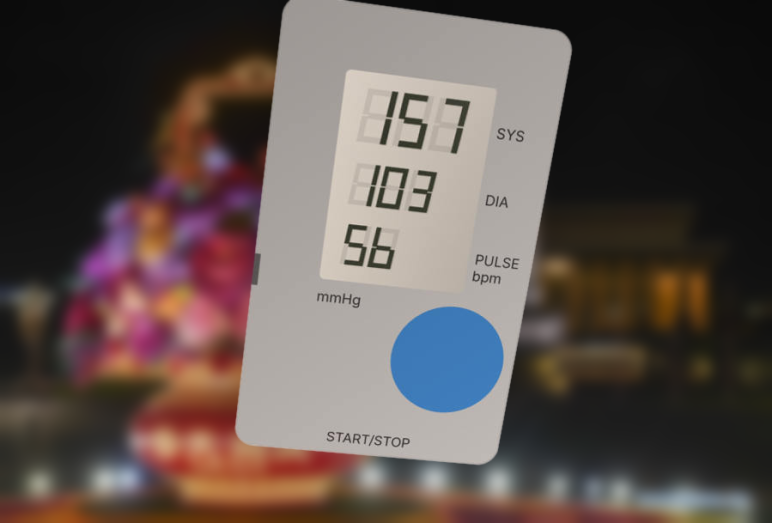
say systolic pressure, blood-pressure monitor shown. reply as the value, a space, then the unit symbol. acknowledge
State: 157 mmHg
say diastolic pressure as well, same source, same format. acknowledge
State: 103 mmHg
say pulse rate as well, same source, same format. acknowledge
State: 56 bpm
